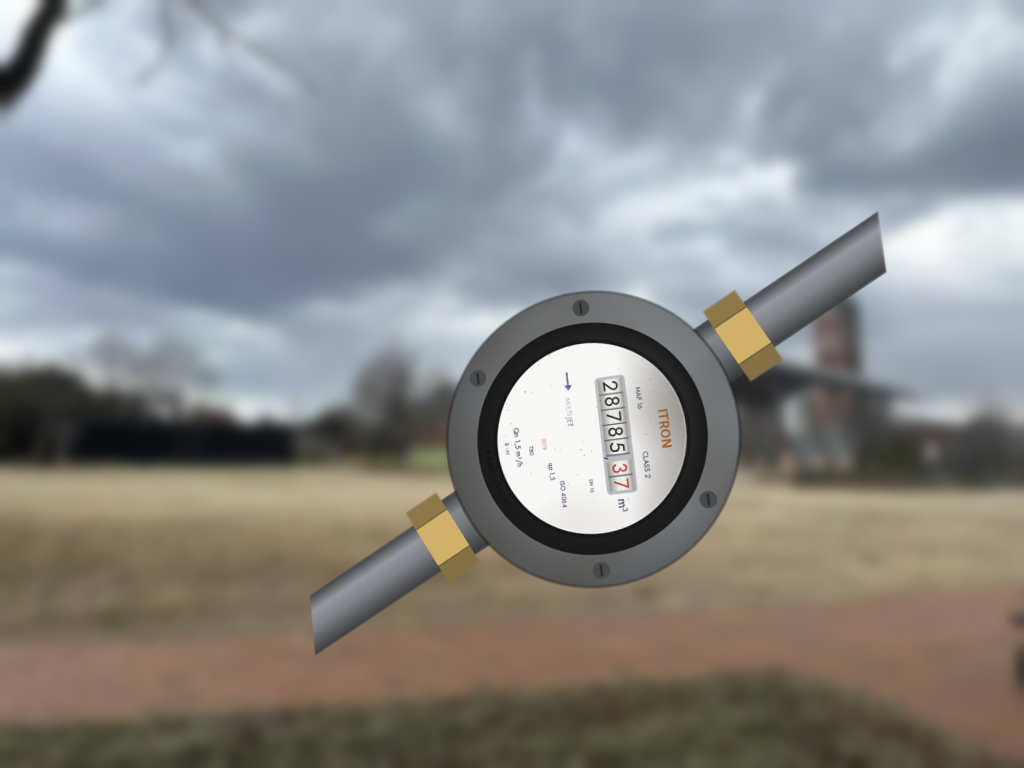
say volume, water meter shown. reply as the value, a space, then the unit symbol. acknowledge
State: 28785.37 m³
